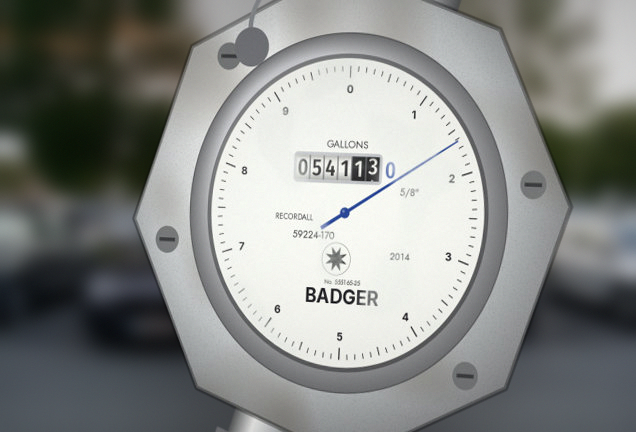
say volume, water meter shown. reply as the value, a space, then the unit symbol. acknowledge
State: 541131.6 gal
